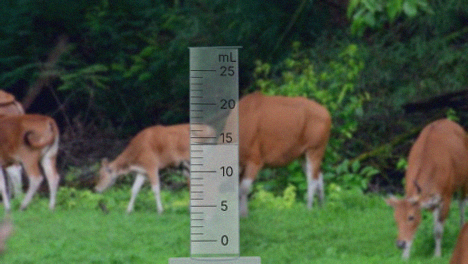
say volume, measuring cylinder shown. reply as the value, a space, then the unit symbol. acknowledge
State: 14 mL
